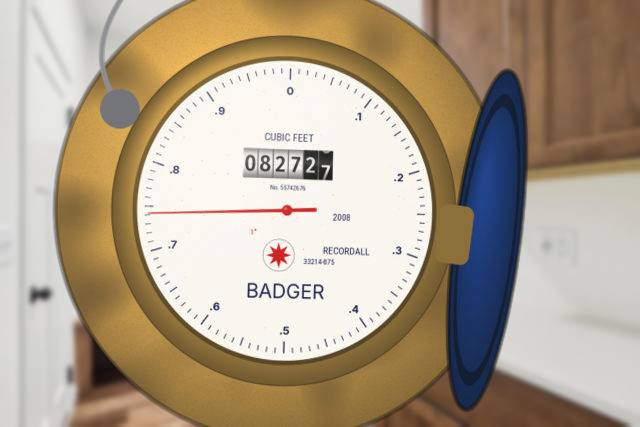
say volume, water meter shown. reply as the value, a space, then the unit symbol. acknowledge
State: 82726.74 ft³
